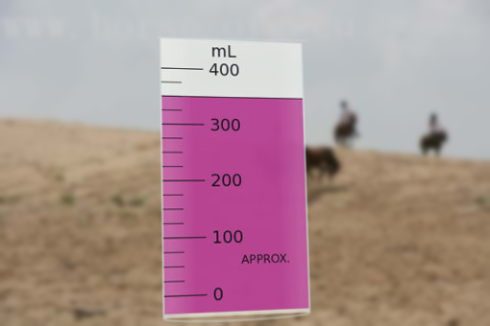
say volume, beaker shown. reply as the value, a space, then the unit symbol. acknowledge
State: 350 mL
